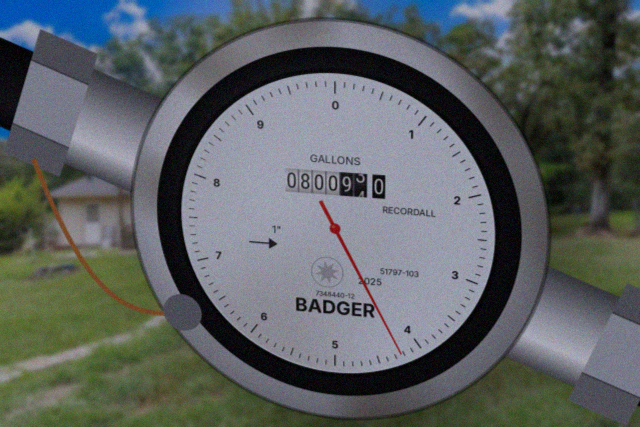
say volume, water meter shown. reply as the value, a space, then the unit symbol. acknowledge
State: 800934.2 gal
